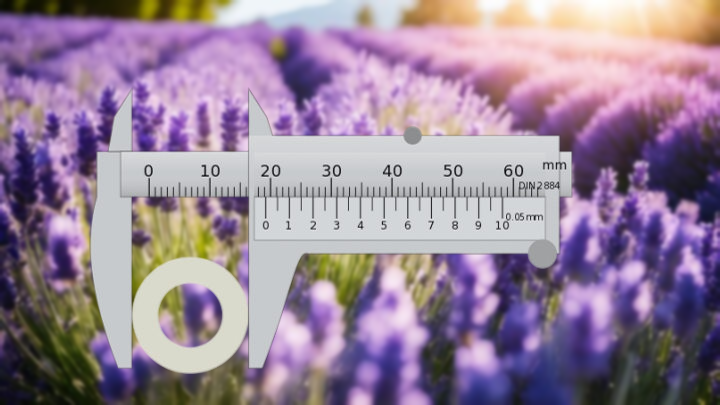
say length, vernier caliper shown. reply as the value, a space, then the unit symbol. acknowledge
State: 19.2 mm
